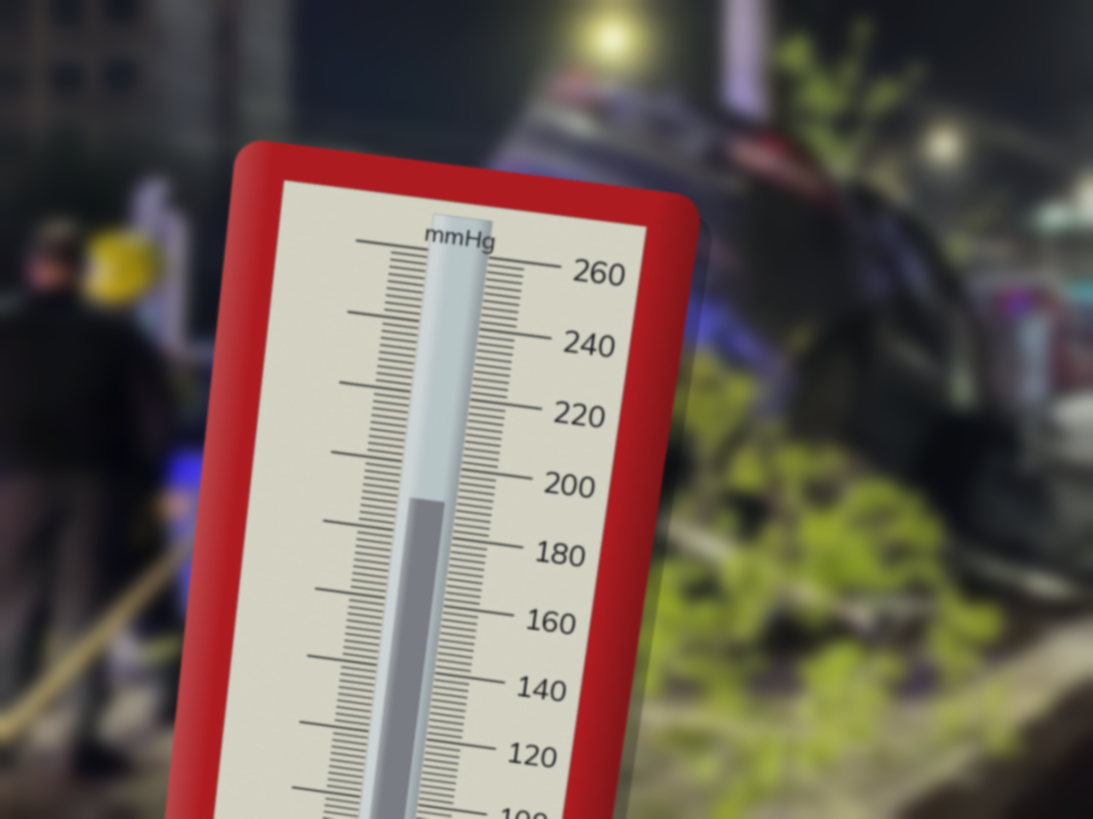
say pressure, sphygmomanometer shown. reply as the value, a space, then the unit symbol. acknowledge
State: 190 mmHg
